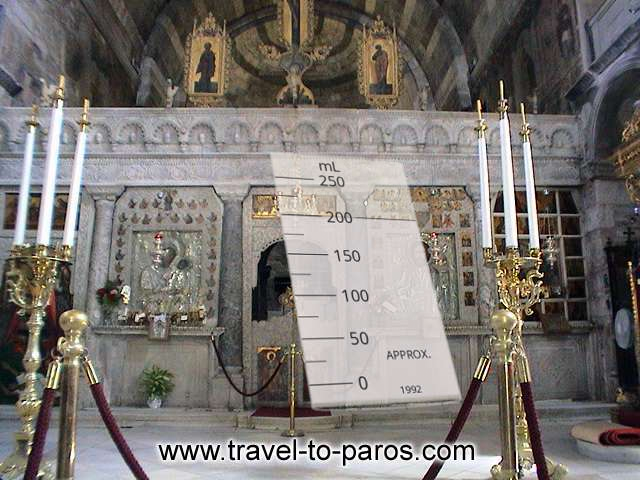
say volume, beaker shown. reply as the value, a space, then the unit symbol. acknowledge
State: 200 mL
